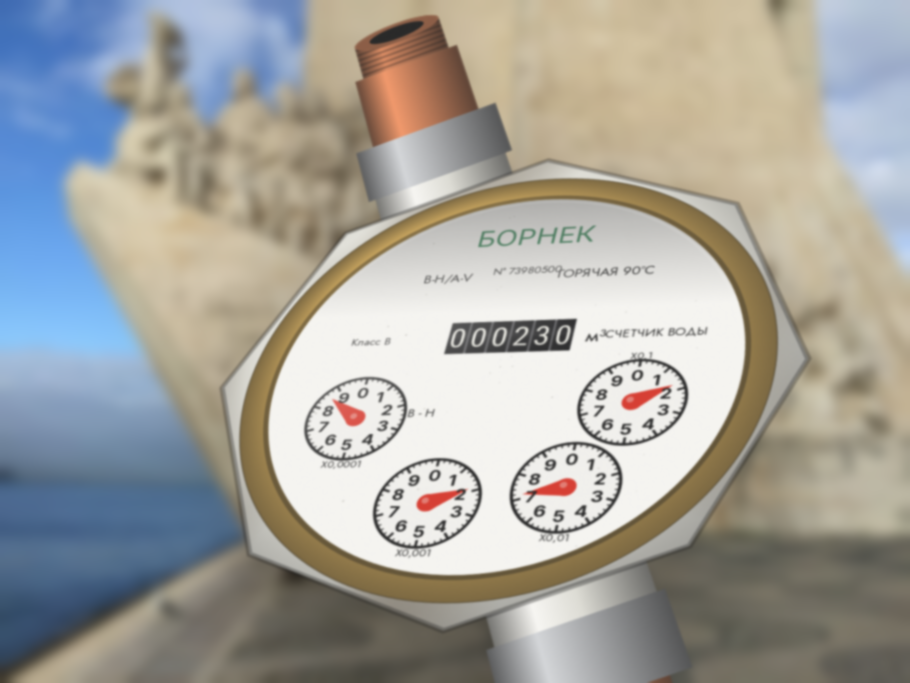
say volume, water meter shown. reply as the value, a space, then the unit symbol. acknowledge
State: 230.1718 m³
